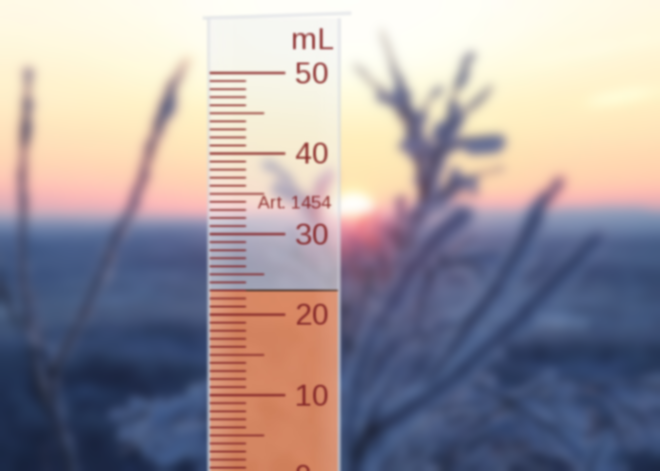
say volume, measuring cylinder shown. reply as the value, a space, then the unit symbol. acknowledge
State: 23 mL
